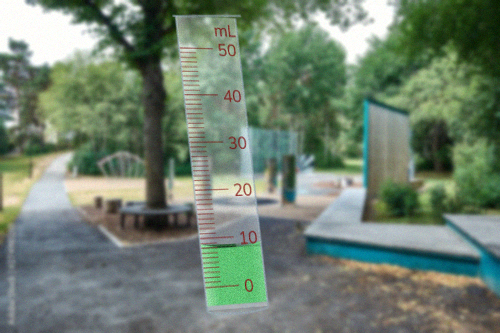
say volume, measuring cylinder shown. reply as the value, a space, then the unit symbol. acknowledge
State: 8 mL
